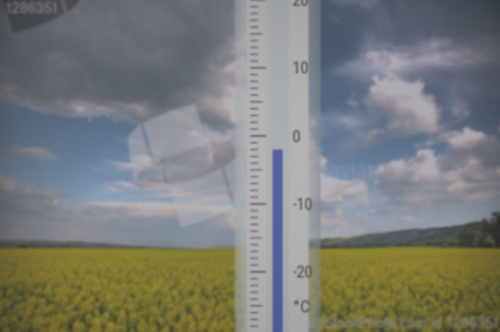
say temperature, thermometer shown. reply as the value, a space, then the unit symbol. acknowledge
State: -2 °C
